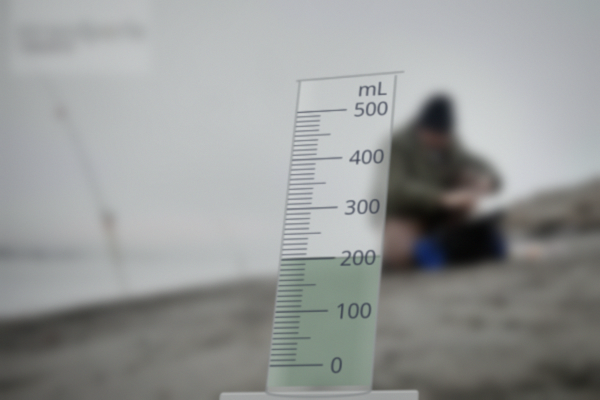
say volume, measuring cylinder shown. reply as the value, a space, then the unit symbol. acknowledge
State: 200 mL
